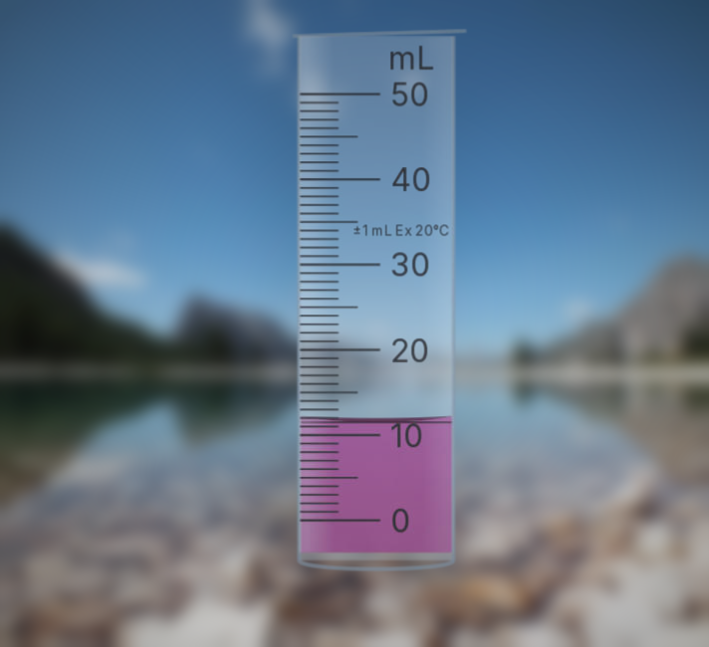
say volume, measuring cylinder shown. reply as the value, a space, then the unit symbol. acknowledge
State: 11.5 mL
